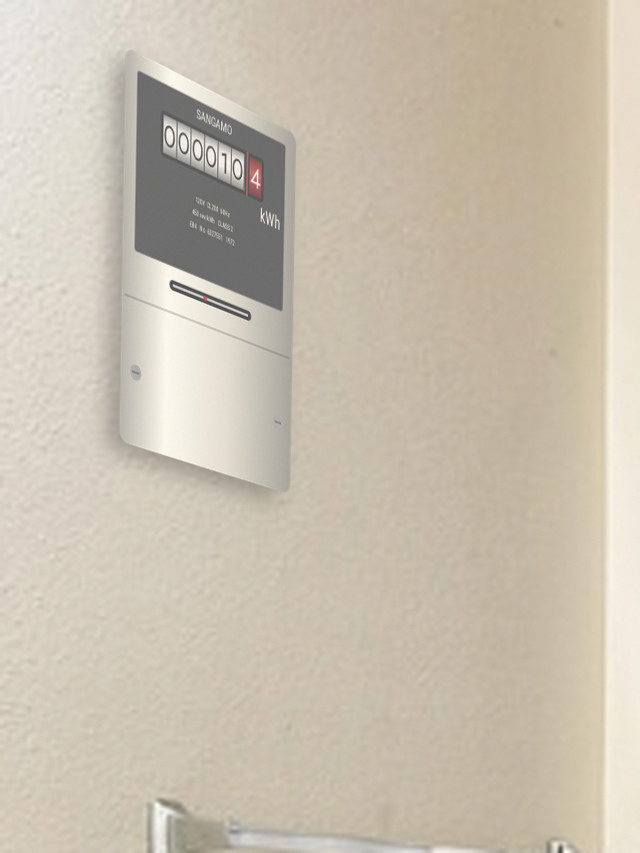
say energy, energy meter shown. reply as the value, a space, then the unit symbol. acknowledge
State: 10.4 kWh
